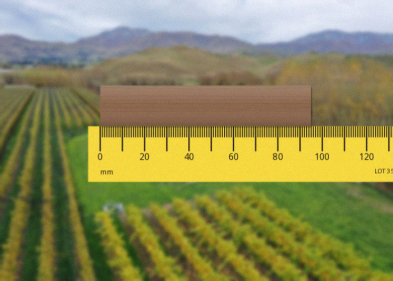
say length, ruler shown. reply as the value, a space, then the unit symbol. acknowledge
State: 95 mm
